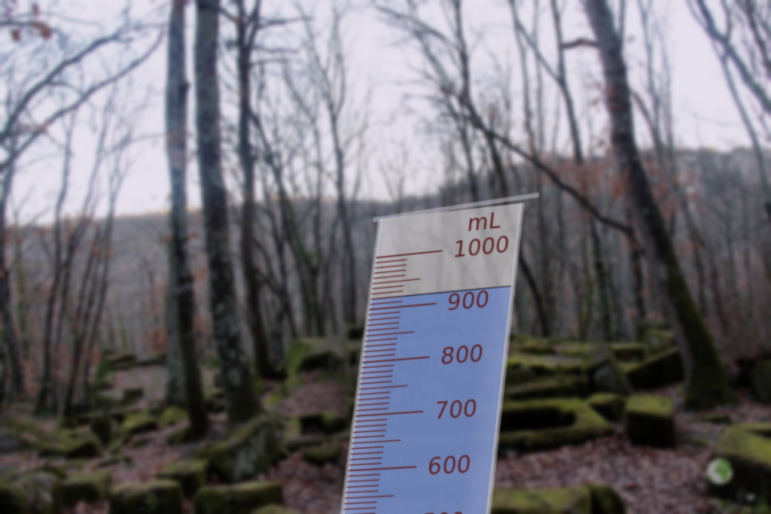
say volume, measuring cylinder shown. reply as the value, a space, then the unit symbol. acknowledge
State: 920 mL
